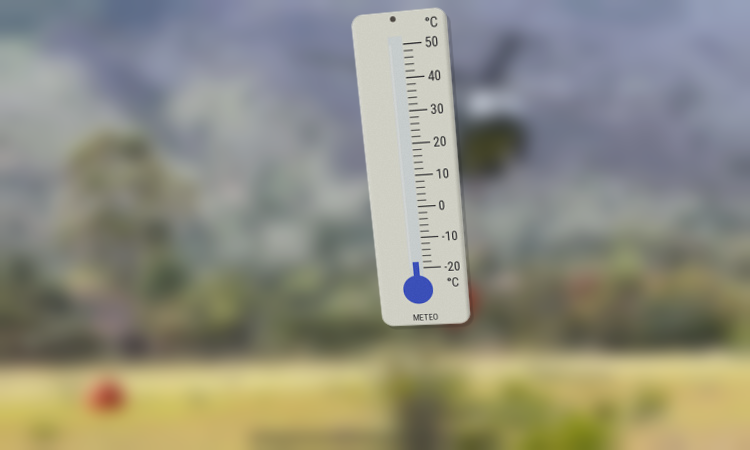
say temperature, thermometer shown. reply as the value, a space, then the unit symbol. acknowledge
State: -18 °C
